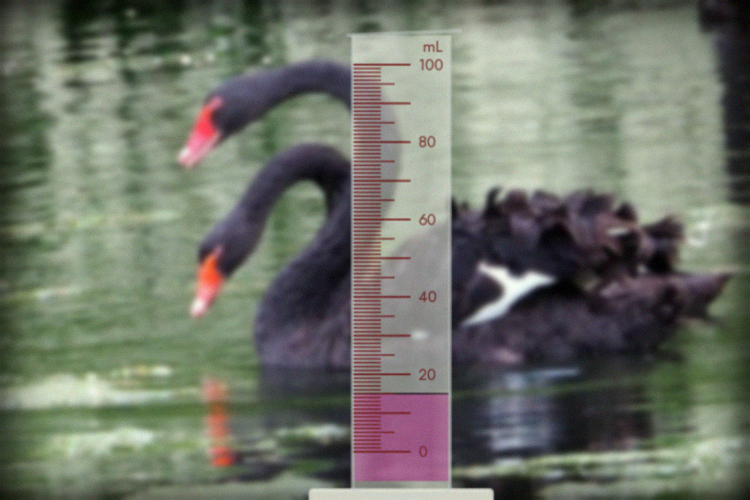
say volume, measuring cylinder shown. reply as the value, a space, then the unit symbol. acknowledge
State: 15 mL
